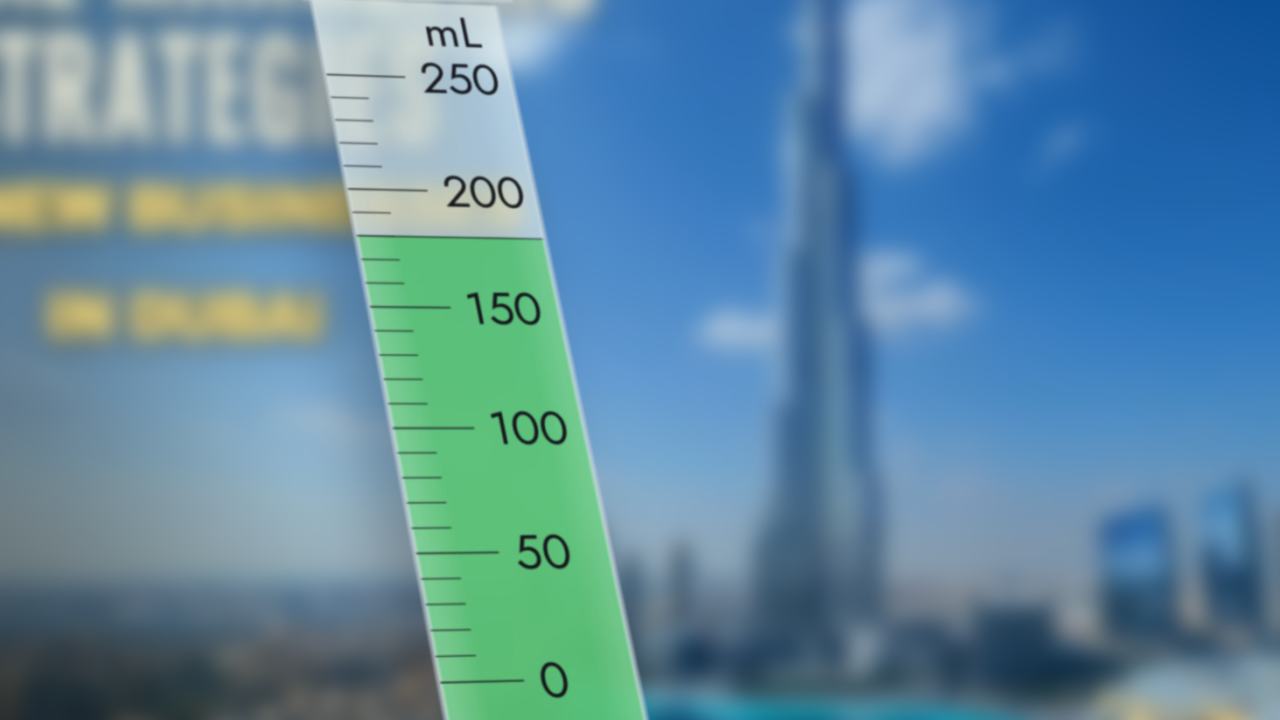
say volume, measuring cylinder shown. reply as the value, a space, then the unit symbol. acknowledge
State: 180 mL
